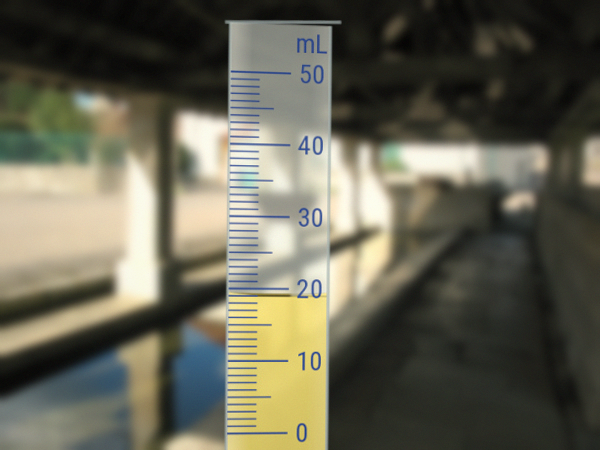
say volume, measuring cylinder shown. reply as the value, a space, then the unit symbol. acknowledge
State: 19 mL
